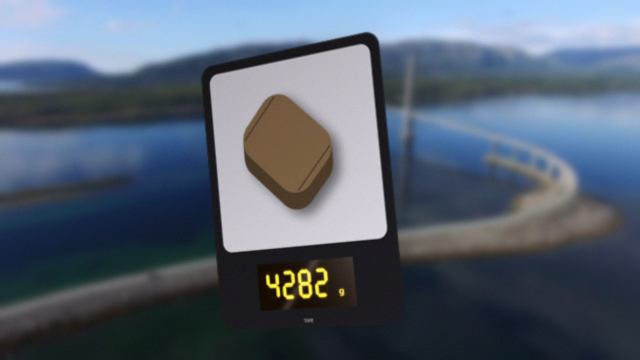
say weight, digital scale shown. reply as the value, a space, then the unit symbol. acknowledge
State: 4282 g
